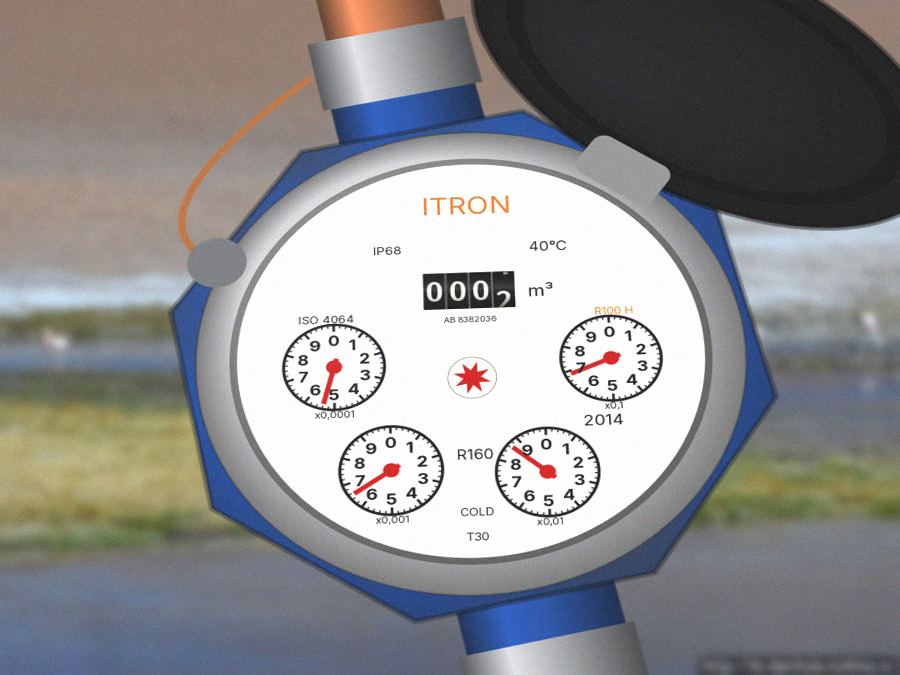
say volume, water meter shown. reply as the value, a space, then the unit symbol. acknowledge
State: 1.6865 m³
